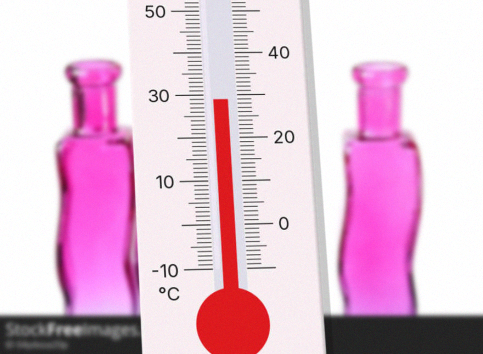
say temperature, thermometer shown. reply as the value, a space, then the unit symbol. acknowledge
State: 29 °C
